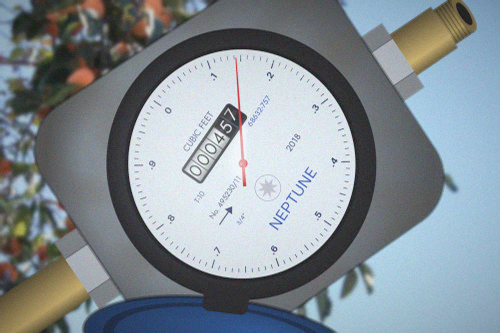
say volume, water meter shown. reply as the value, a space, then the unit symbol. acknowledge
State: 457.14 ft³
